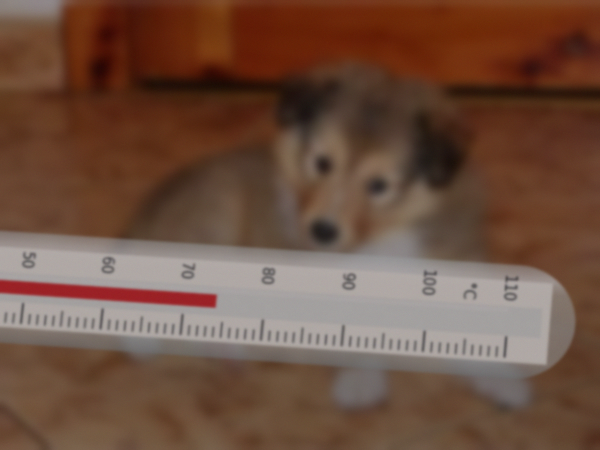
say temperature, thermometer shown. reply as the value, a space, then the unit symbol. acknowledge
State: 74 °C
